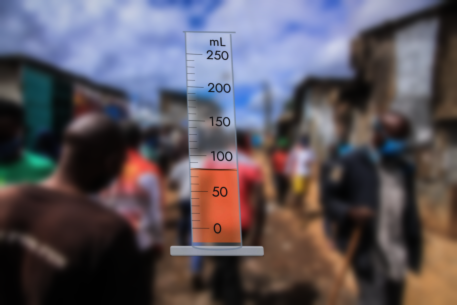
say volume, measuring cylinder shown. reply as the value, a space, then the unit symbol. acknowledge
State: 80 mL
